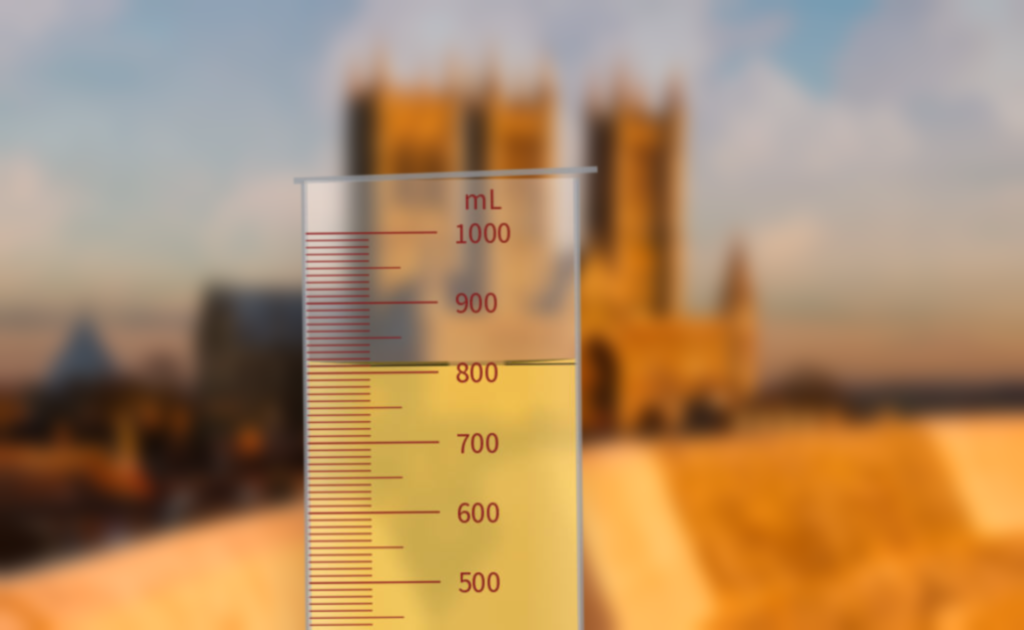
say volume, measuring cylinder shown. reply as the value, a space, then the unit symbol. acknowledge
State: 810 mL
